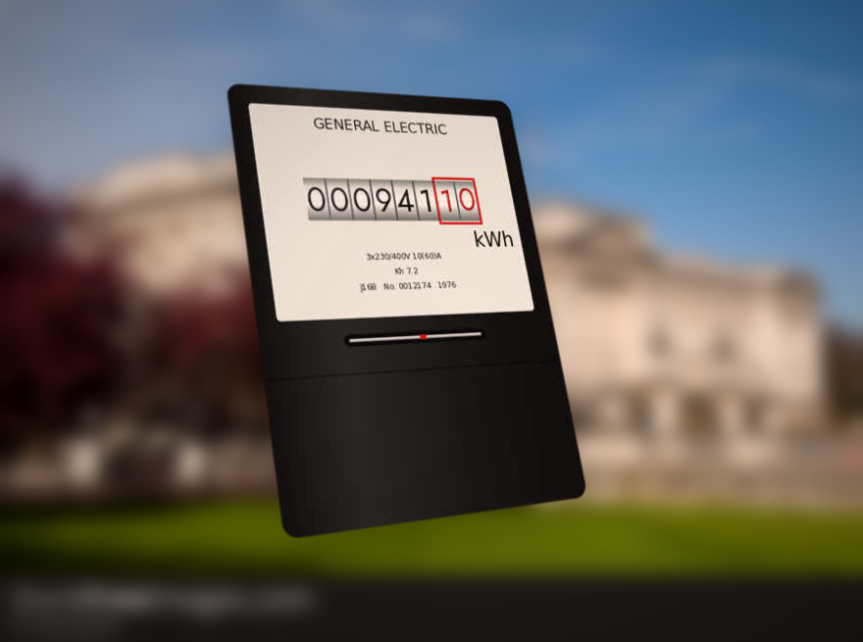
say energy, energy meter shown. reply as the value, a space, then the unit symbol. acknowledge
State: 941.10 kWh
